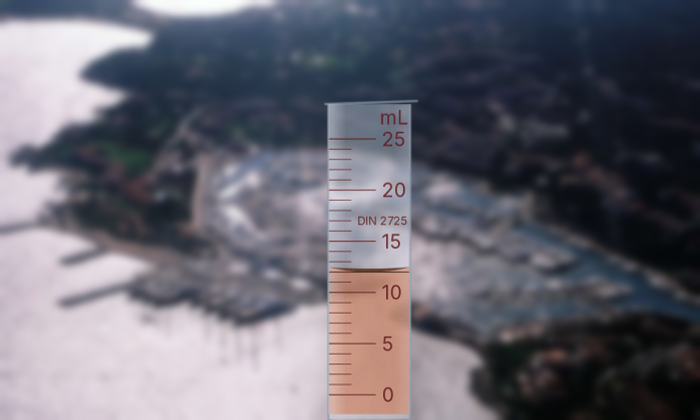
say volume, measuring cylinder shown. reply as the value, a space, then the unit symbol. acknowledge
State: 12 mL
